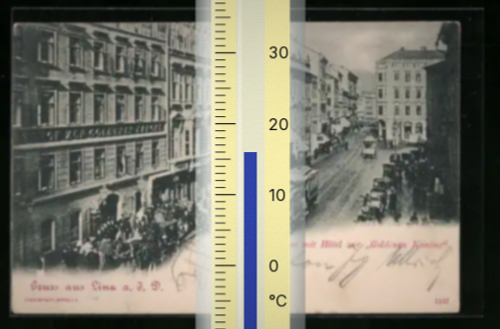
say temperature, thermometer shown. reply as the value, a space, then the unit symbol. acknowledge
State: 16 °C
